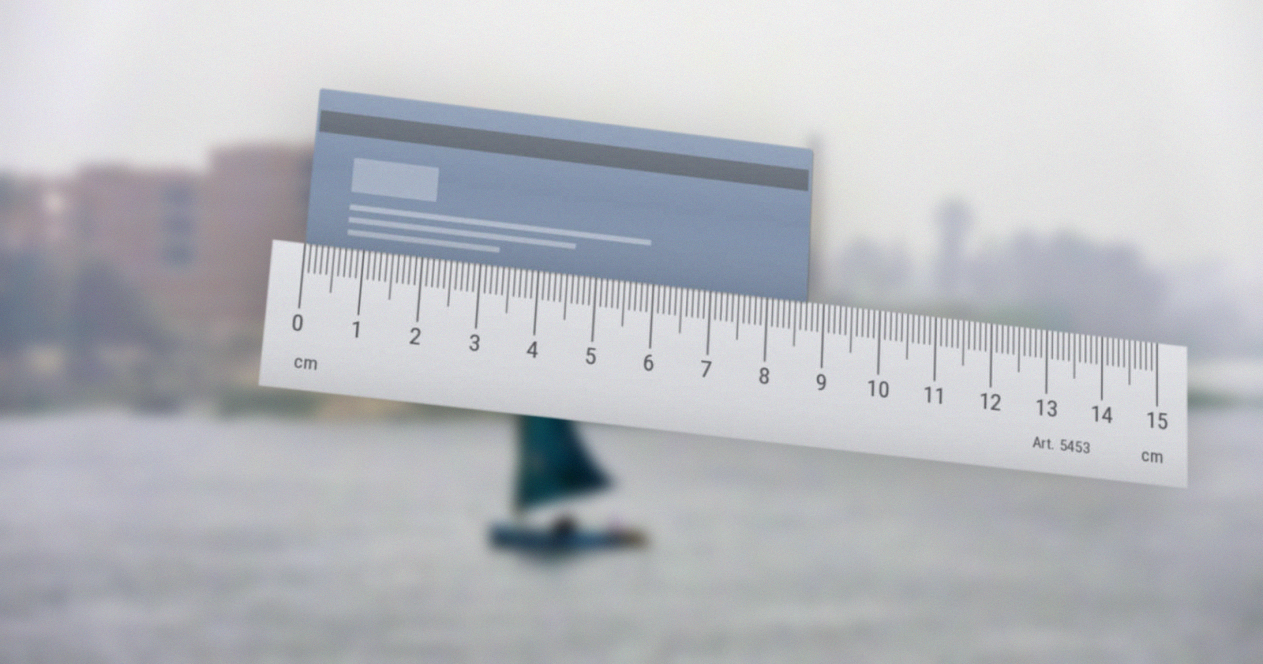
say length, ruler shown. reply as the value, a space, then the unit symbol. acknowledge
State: 8.7 cm
